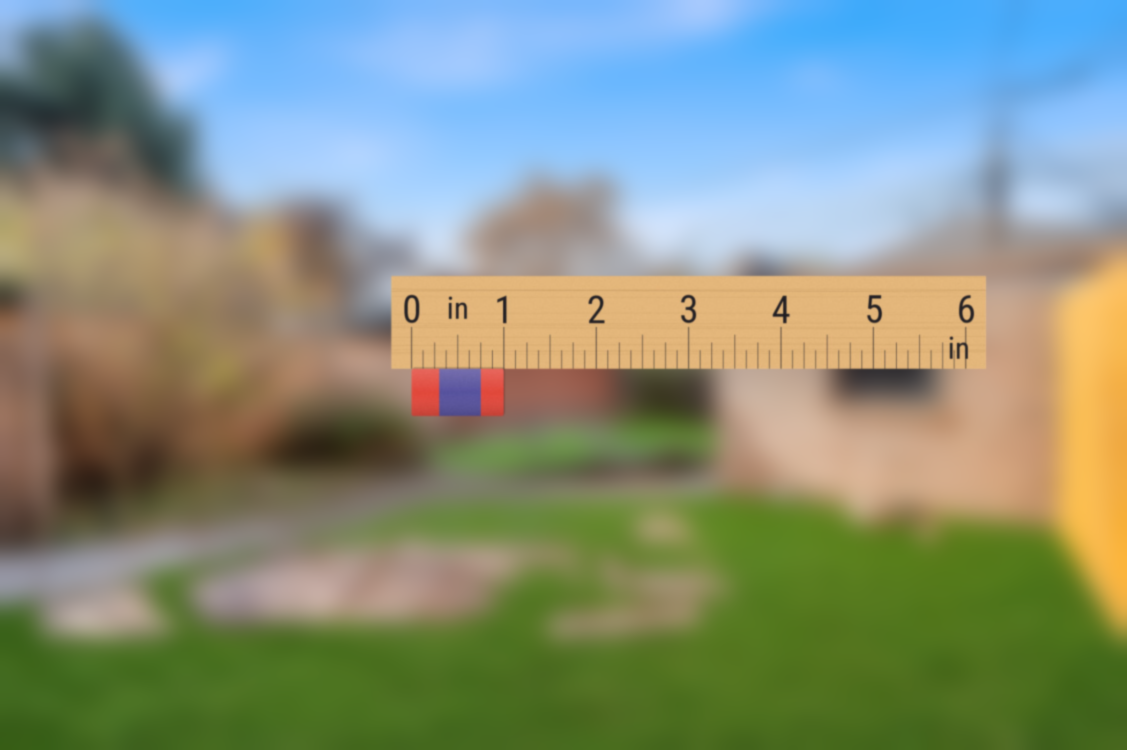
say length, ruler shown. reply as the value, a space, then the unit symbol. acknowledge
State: 1 in
